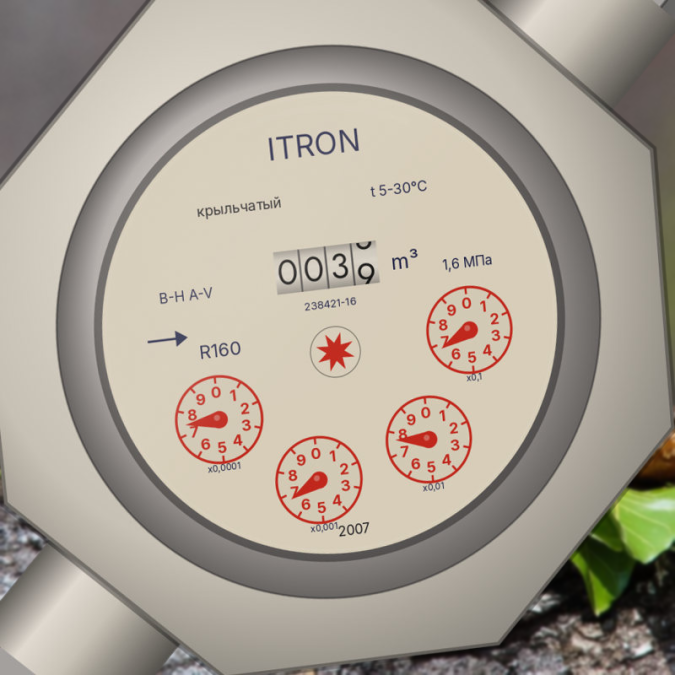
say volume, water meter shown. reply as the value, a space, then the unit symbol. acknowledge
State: 38.6767 m³
